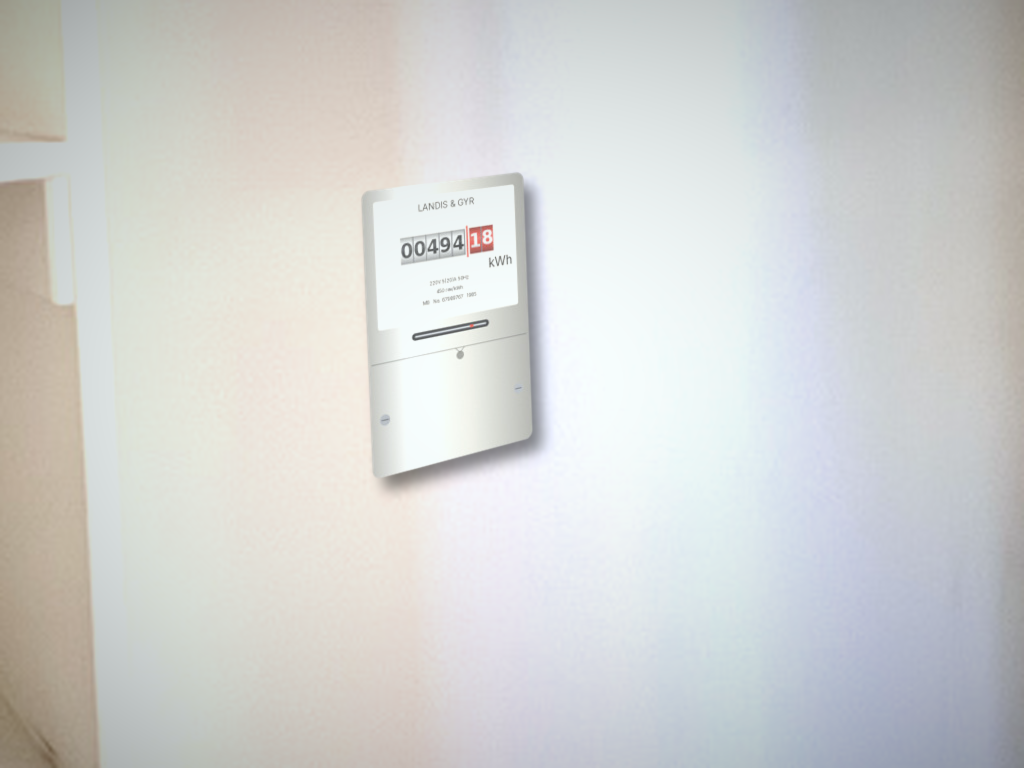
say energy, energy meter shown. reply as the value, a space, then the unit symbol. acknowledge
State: 494.18 kWh
